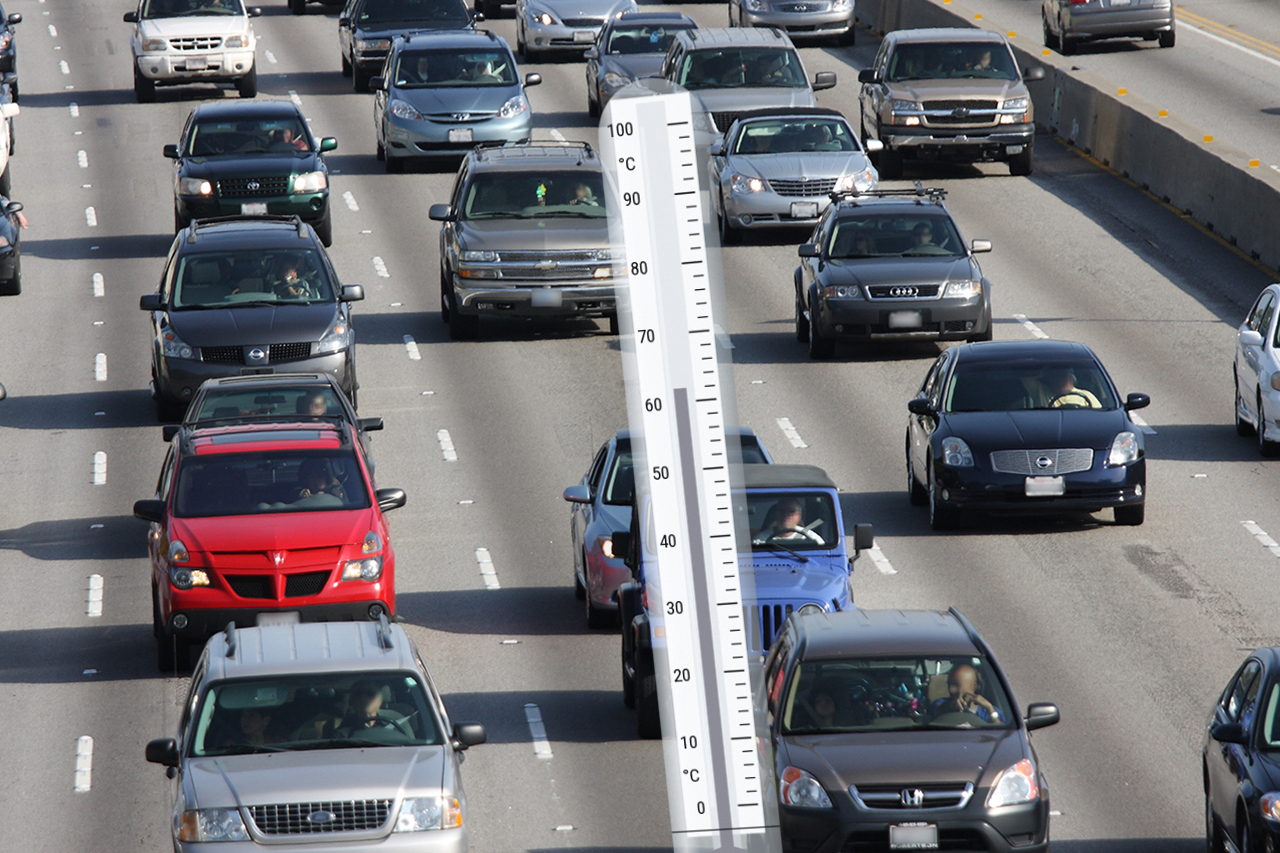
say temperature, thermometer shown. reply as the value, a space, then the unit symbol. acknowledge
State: 62 °C
